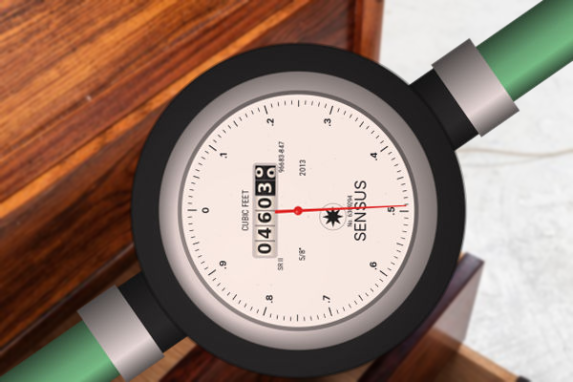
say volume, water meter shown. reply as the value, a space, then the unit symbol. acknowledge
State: 46038.49 ft³
